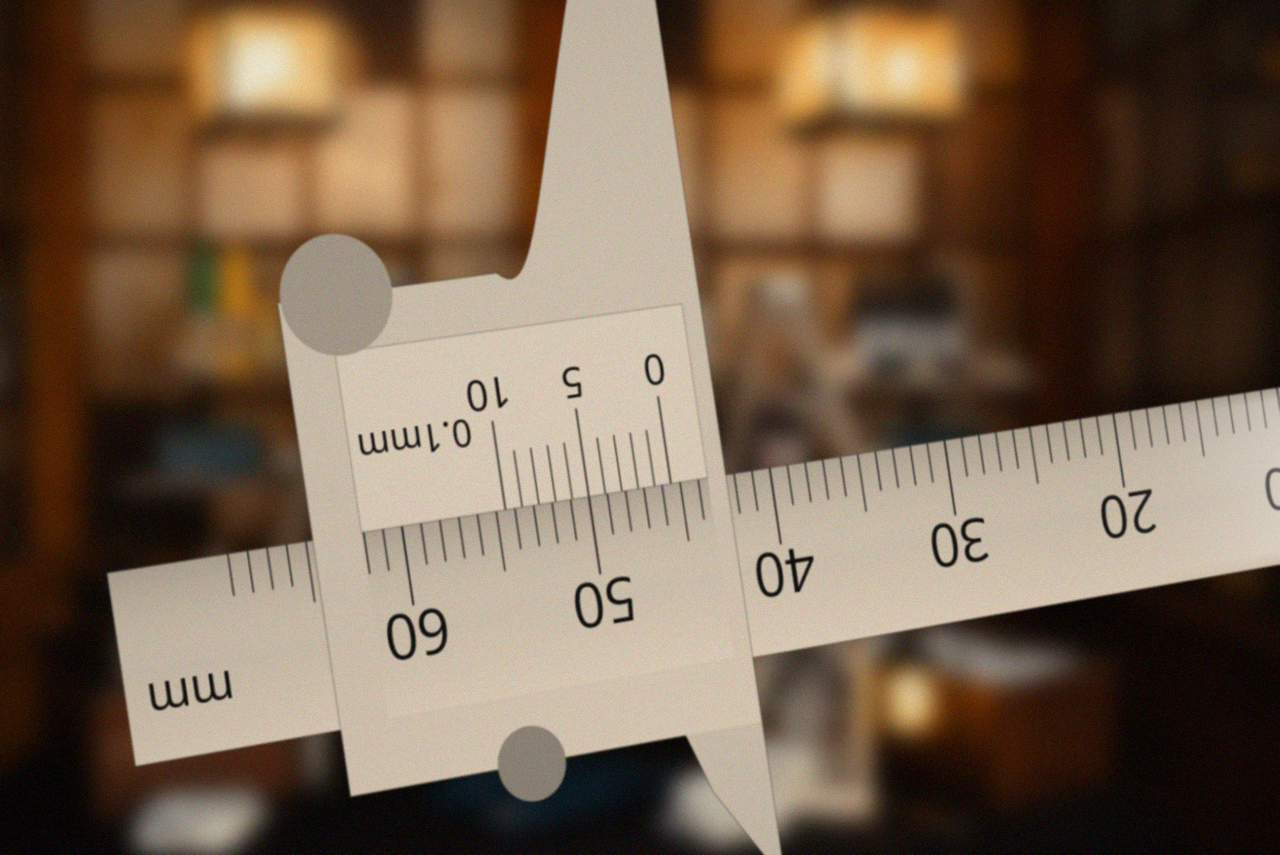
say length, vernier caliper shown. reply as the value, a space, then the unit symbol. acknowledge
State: 45.5 mm
